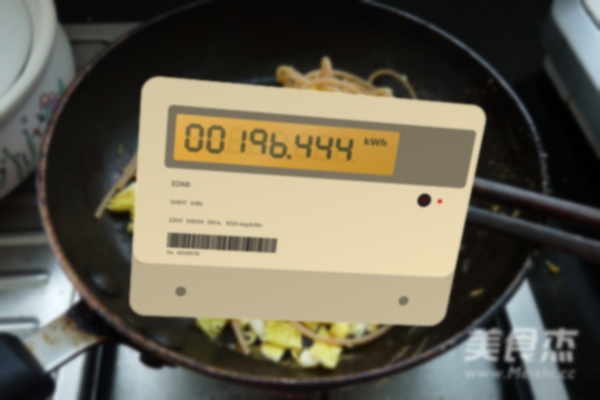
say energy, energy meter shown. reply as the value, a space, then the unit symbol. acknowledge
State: 196.444 kWh
